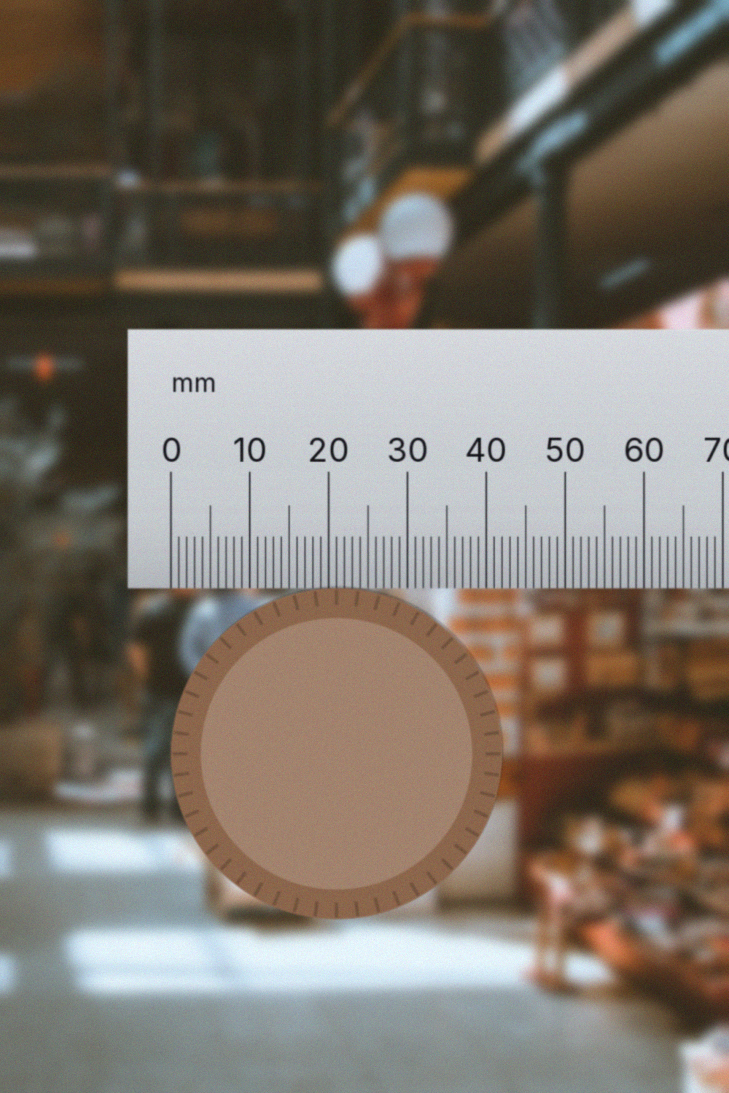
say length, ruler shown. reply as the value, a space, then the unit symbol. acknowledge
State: 42 mm
